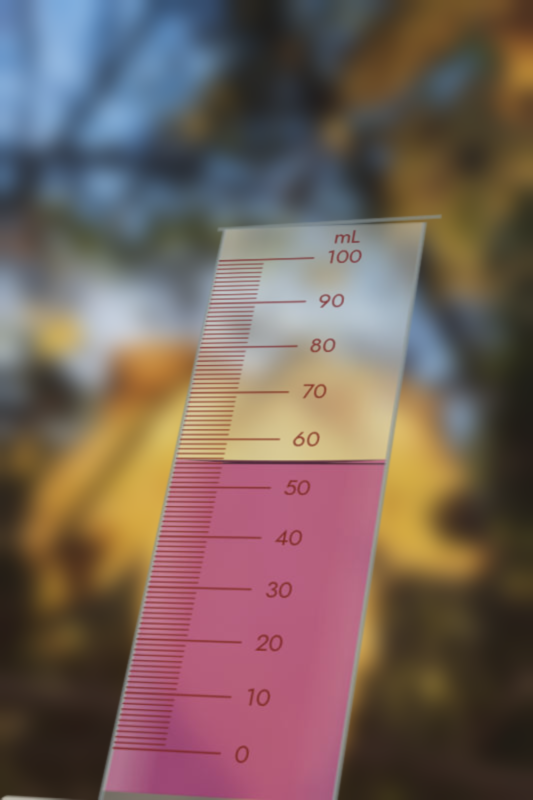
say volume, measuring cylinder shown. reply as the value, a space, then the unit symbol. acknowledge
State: 55 mL
